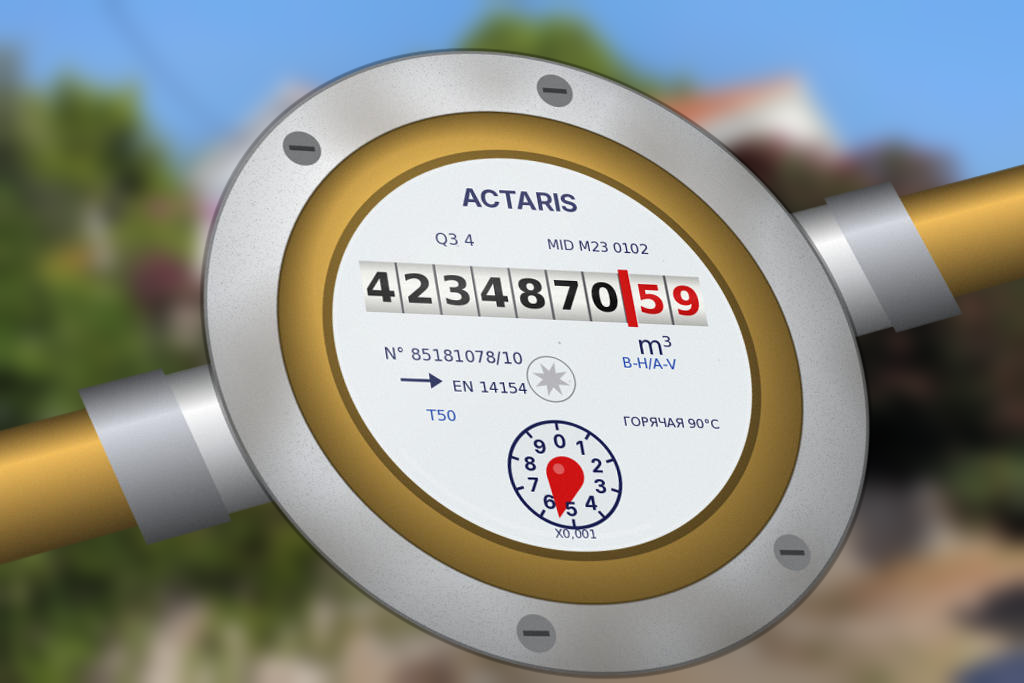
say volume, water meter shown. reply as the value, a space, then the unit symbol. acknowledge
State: 4234870.595 m³
